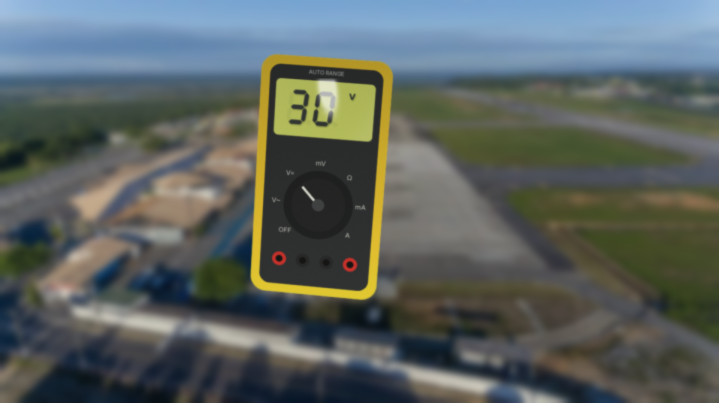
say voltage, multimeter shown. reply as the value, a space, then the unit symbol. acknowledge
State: 30 V
